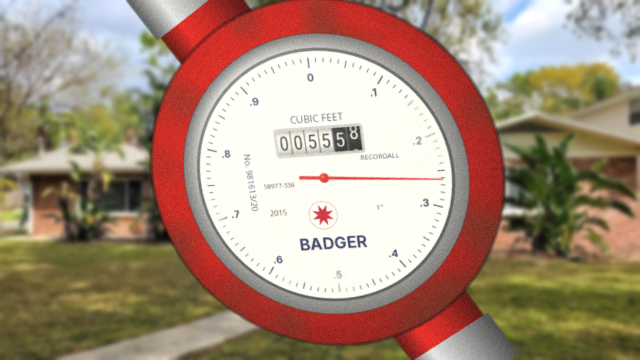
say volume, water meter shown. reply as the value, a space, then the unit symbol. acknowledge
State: 5558.26 ft³
